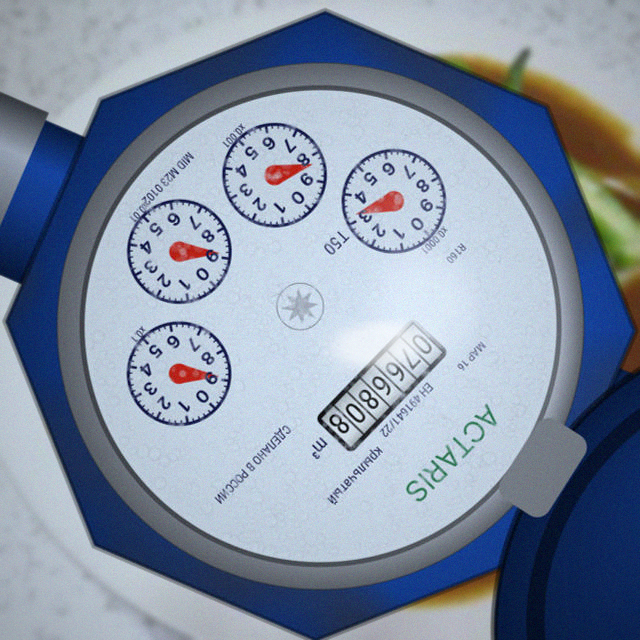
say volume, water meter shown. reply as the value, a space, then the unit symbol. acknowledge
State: 766807.8883 m³
